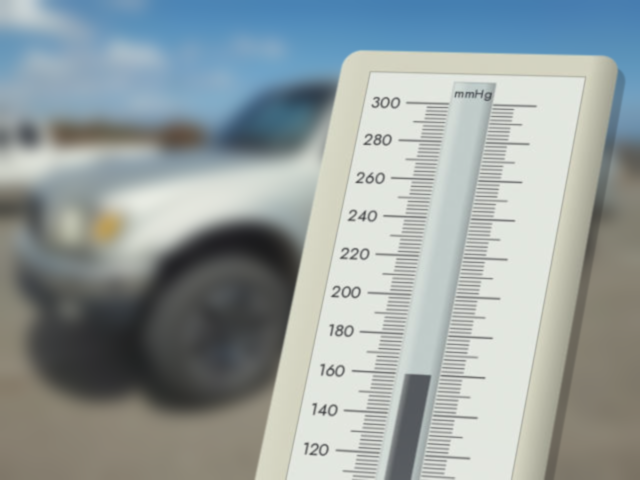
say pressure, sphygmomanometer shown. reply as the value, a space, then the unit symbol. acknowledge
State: 160 mmHg
